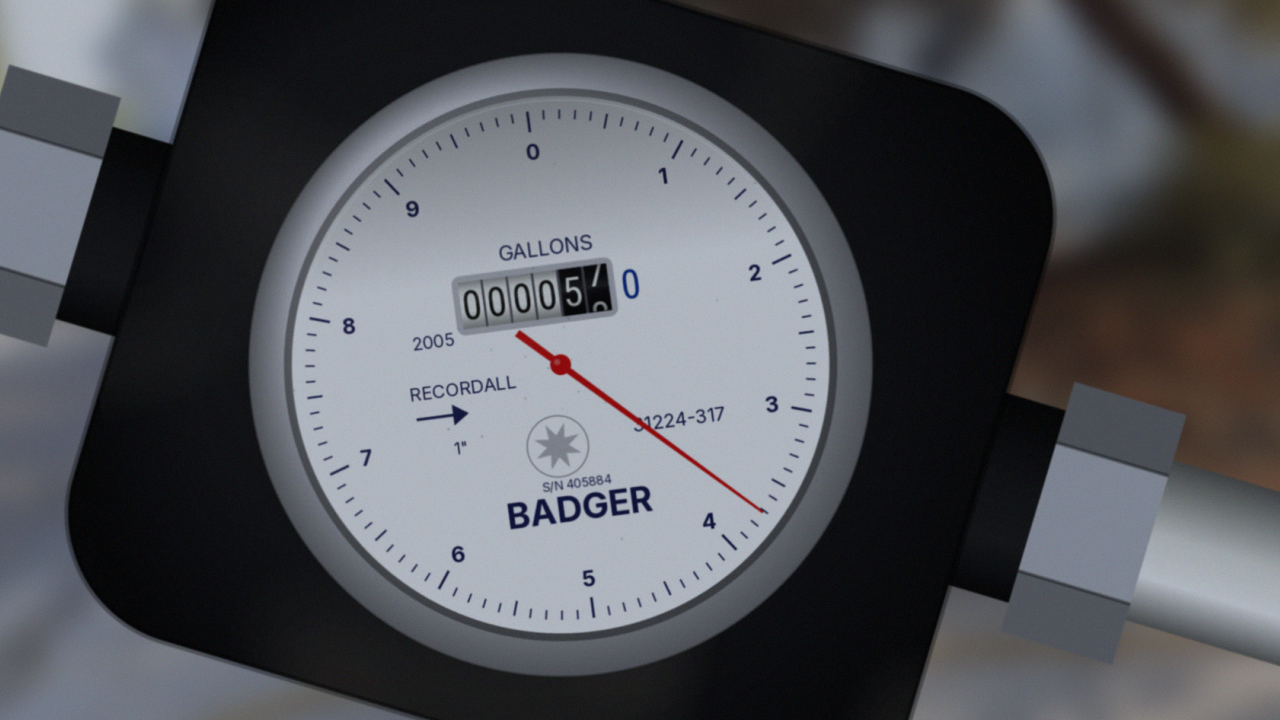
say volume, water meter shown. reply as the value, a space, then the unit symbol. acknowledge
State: 573.7 gal
